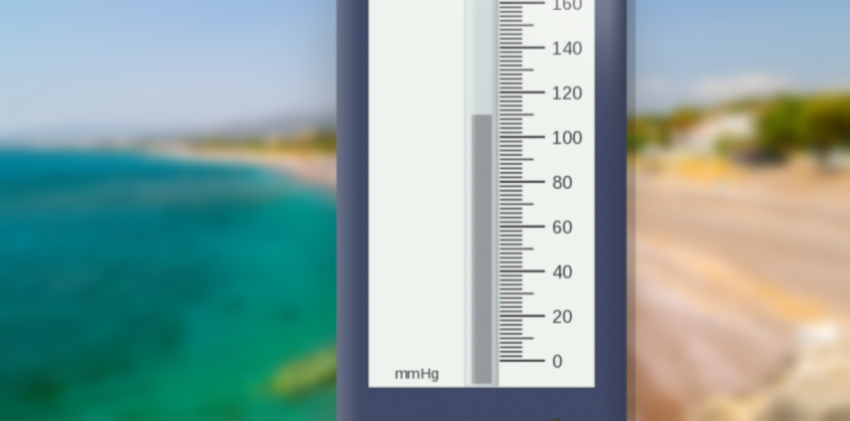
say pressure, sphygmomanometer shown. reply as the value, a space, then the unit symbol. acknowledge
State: 110 mmHg
